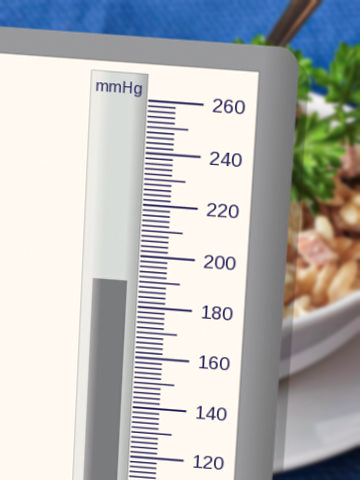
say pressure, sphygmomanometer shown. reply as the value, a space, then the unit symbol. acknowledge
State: 190 mmHg
